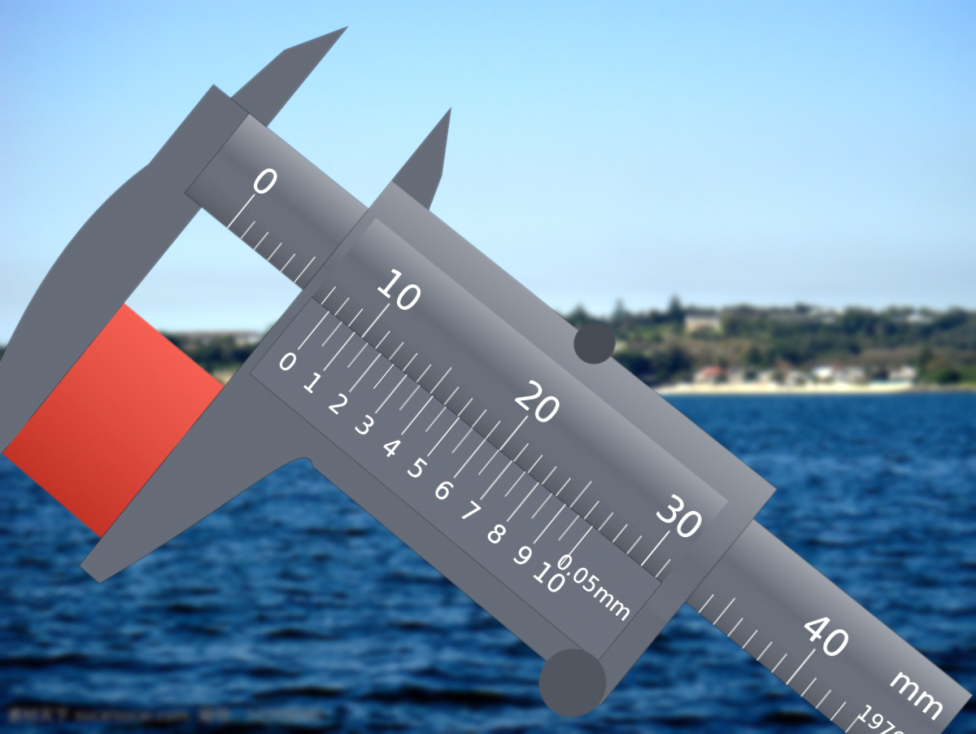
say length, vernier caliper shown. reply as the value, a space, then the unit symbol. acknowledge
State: 7.6 mm
